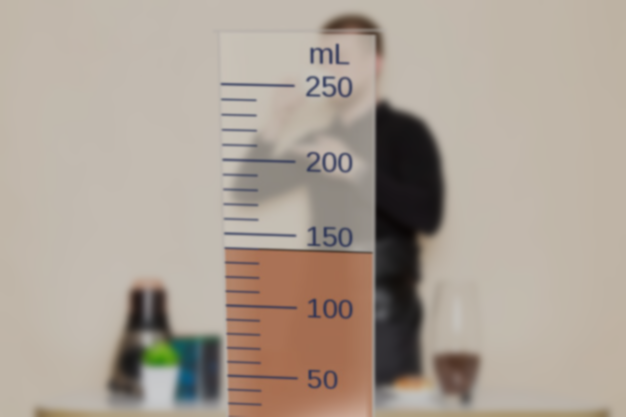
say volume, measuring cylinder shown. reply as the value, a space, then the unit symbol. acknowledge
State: 140 mL
